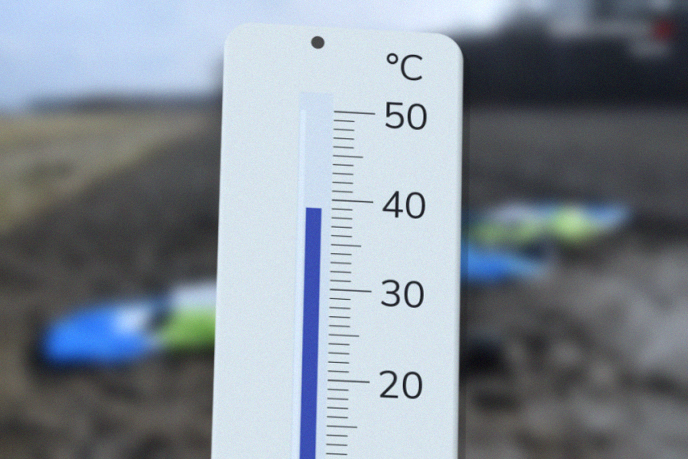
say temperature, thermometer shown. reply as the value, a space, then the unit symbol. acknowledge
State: 39 °C
